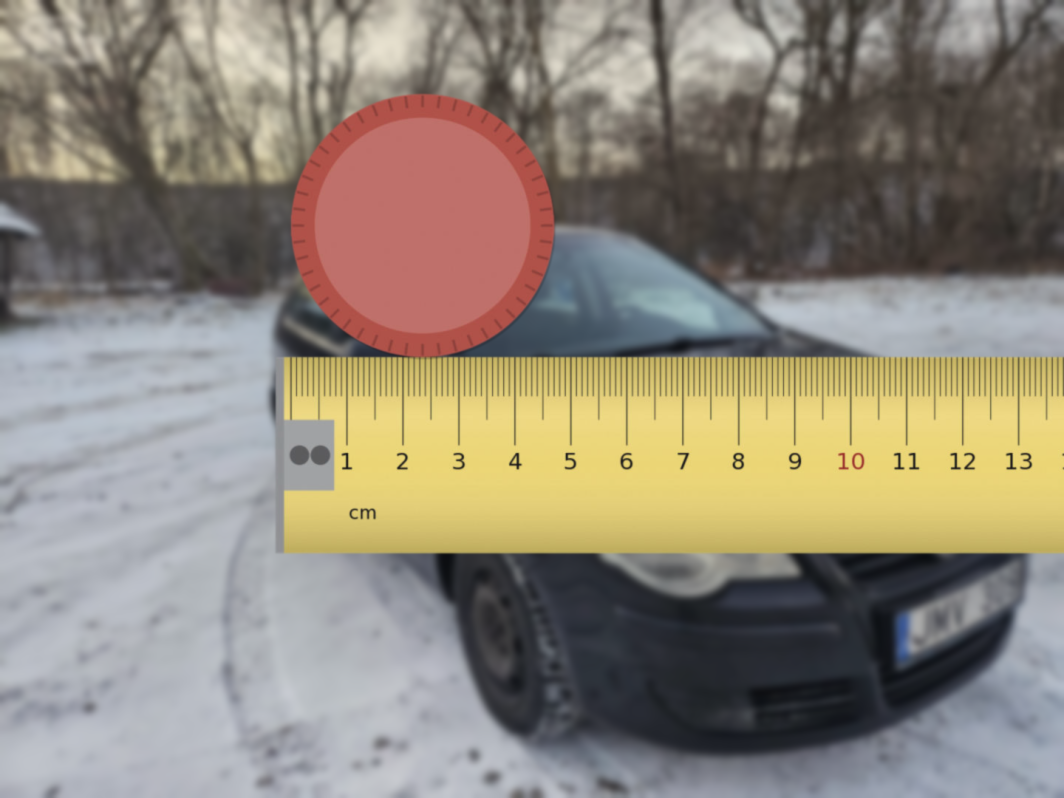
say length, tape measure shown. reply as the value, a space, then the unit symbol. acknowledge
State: 4.7 cm
